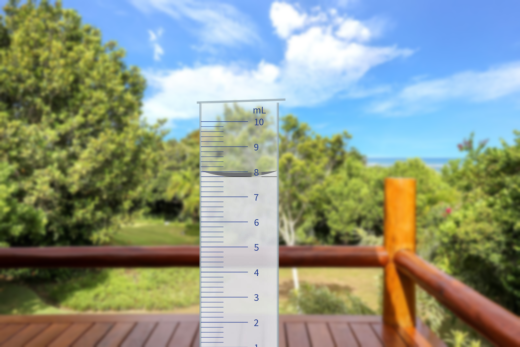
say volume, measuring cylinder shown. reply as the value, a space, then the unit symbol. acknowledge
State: 7.8 mL
